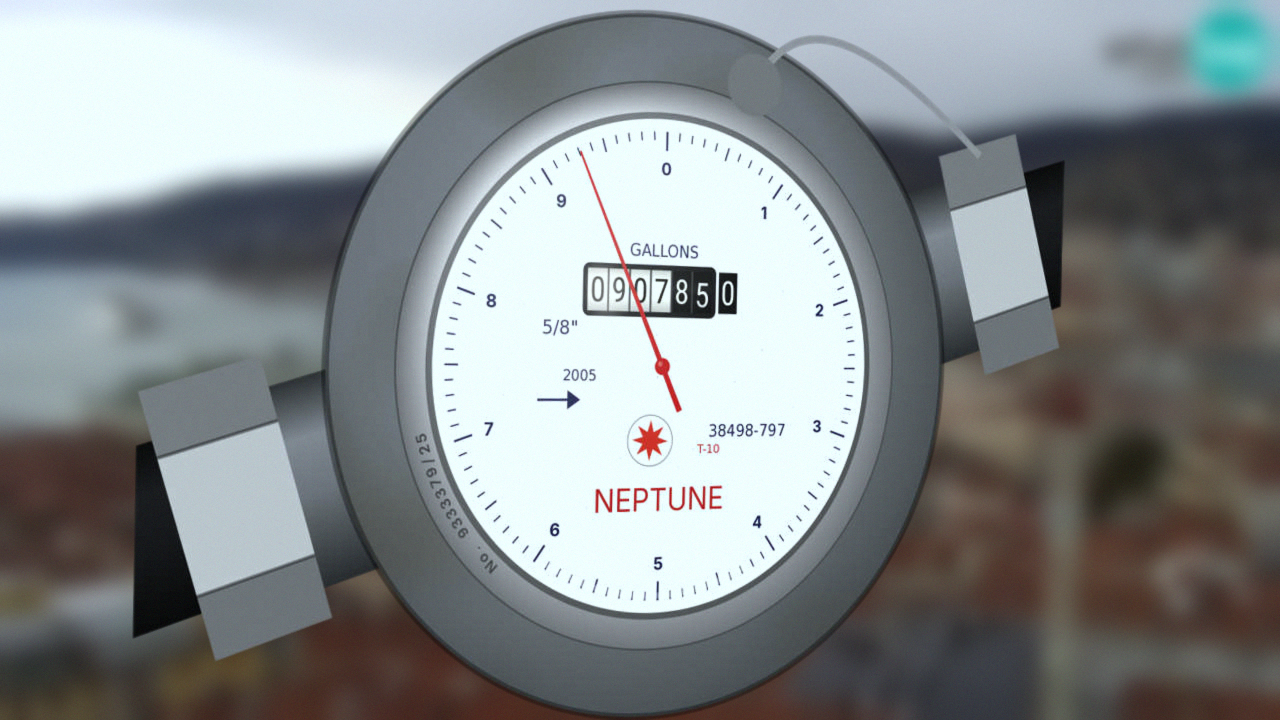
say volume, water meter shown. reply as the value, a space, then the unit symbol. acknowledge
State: 907849.3 gal
